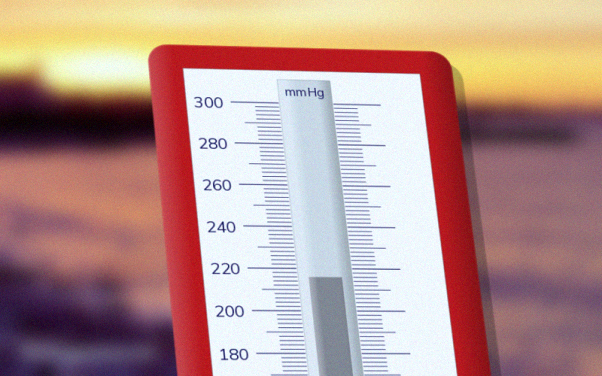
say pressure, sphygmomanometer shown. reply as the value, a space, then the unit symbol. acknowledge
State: 216 mmHg
